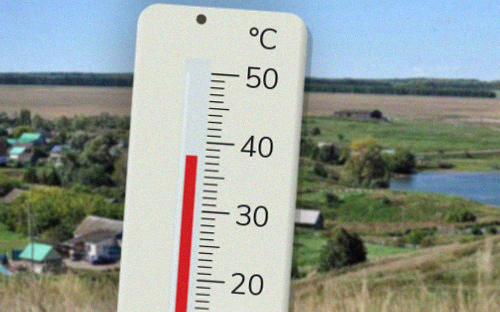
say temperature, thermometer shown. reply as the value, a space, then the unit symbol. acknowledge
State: 38 °C
